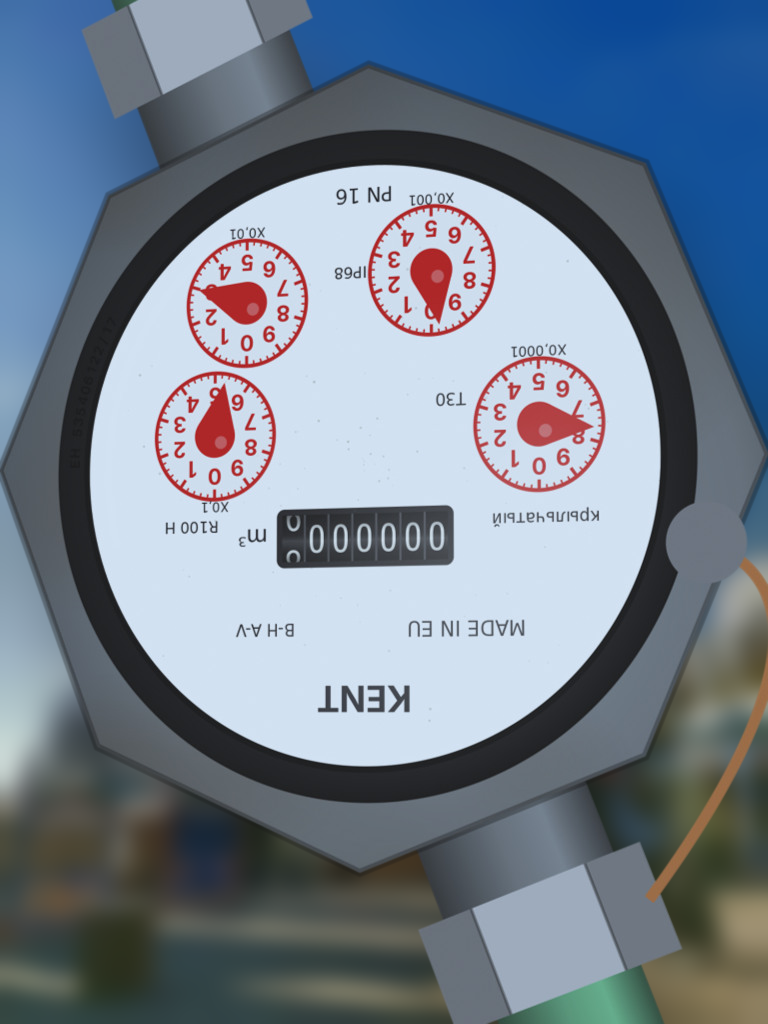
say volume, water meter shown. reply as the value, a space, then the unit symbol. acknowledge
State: 8.5297 m³
